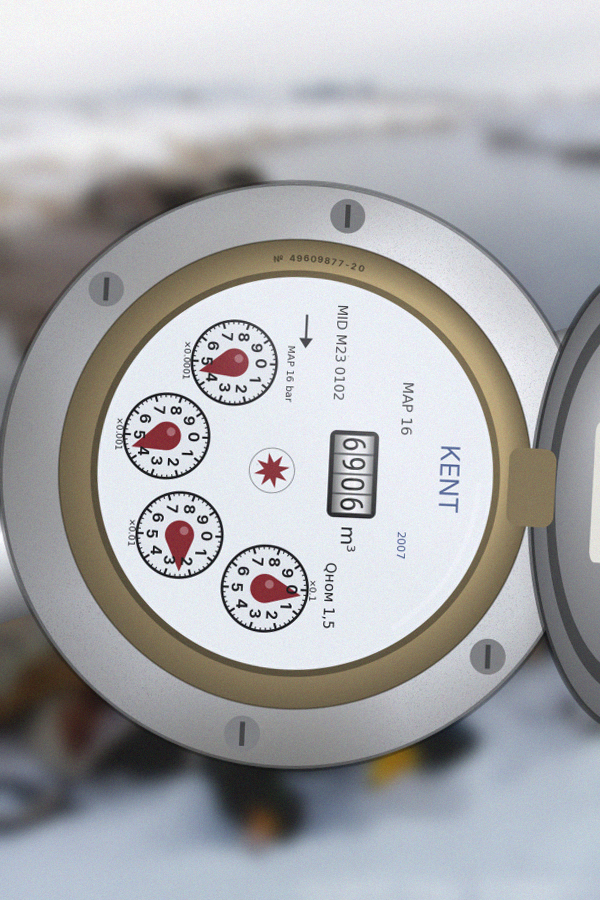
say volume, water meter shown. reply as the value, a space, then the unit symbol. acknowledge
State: 6906.0244 m³
